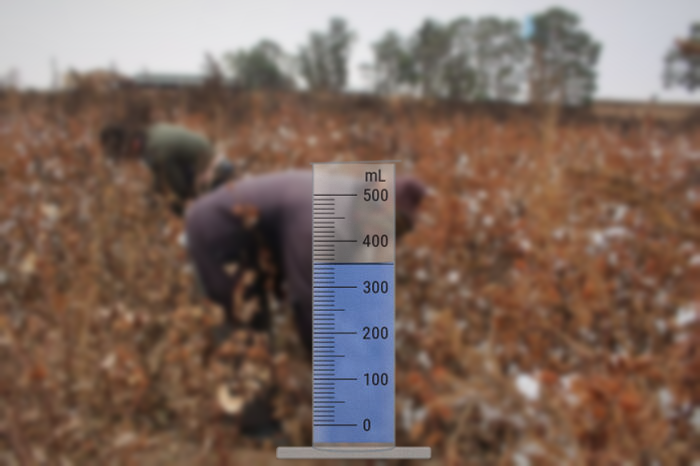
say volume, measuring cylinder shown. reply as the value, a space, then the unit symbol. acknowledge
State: 350 mL
